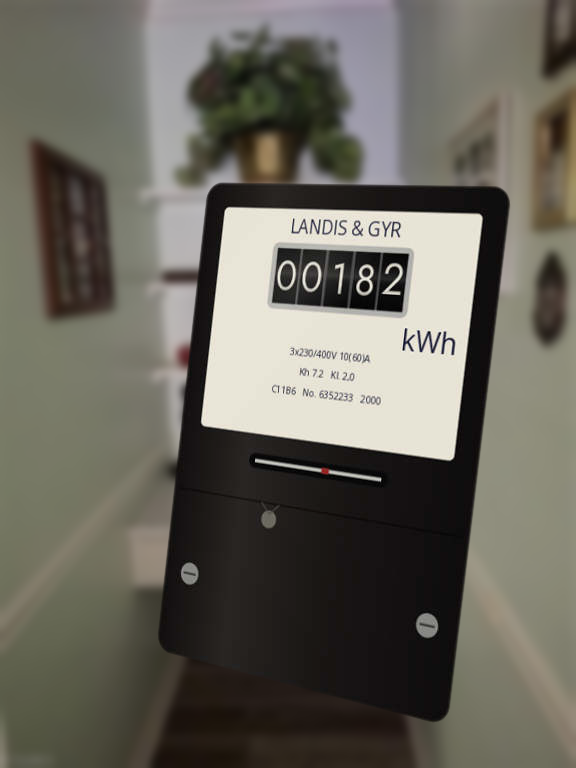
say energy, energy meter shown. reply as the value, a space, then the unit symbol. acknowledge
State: 182 kWh
